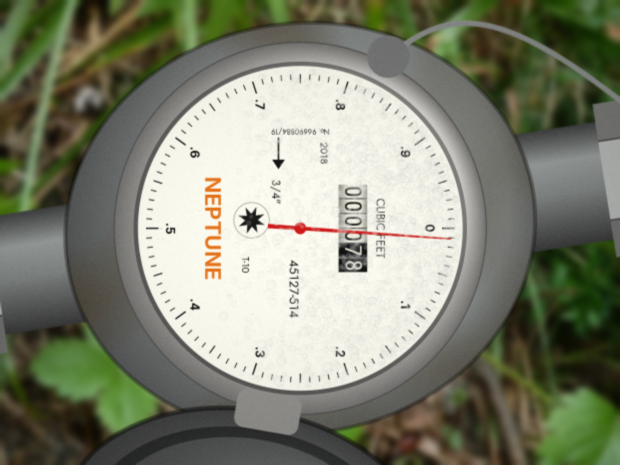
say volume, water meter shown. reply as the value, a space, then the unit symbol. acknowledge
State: 78.01 ft³
